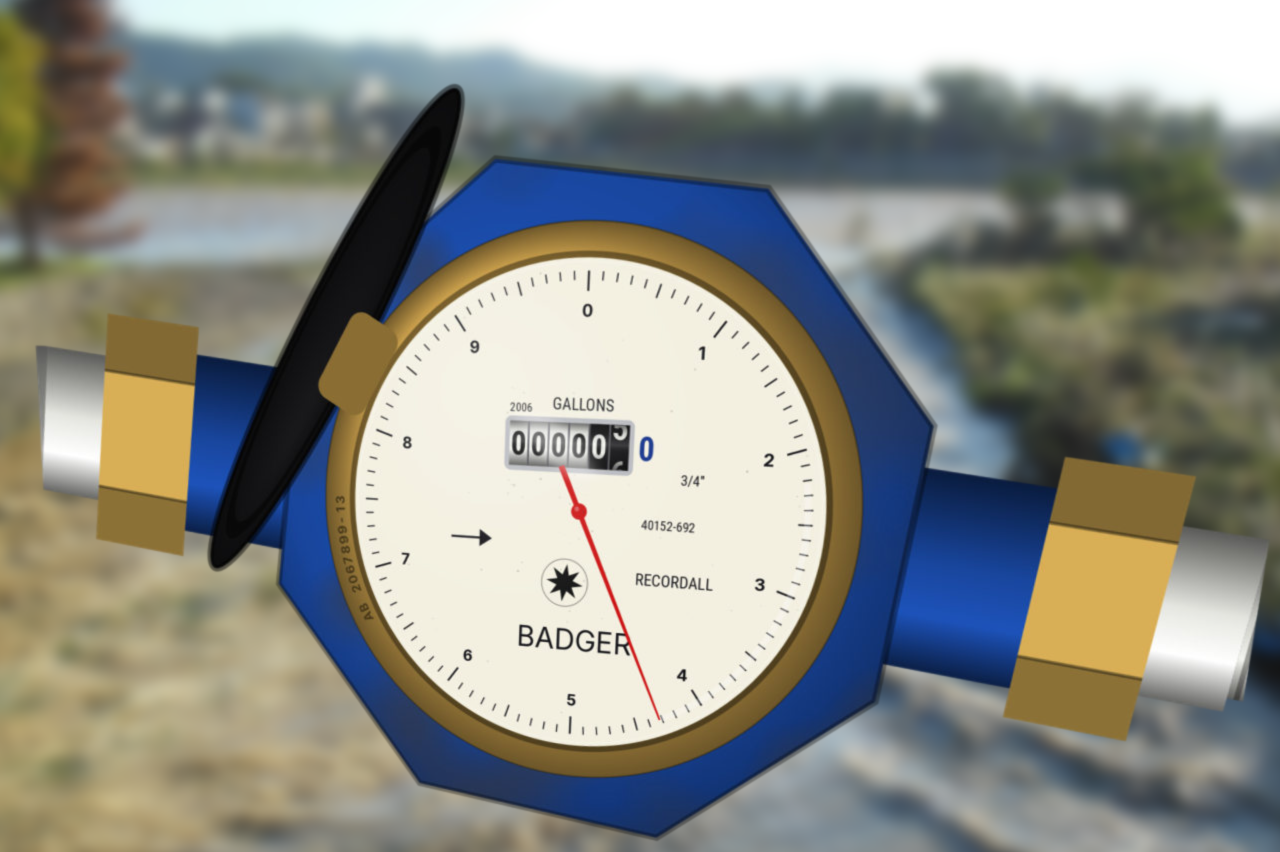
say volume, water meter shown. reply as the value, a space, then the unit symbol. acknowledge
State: 54.3 gal
